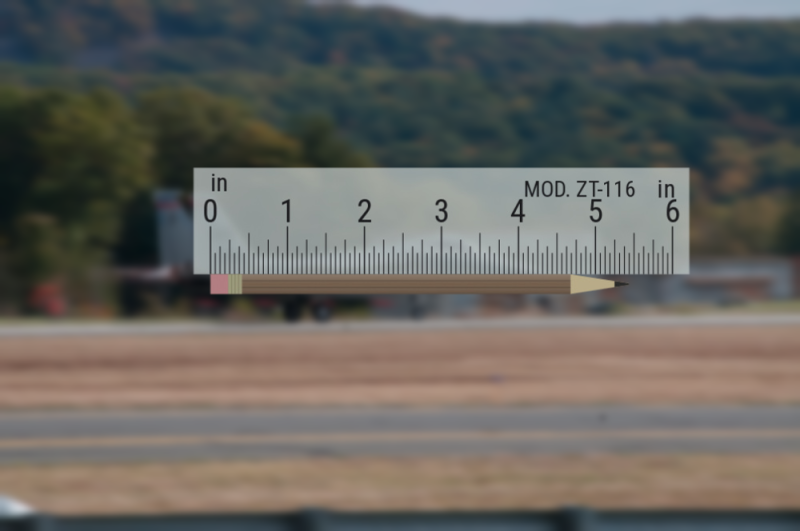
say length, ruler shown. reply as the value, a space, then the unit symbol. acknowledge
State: 5.4375 in
